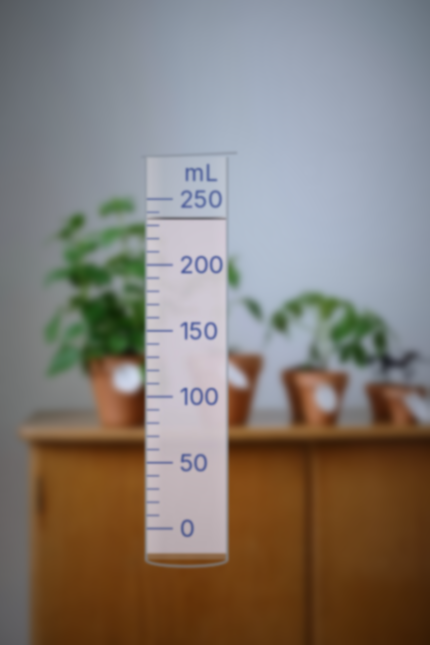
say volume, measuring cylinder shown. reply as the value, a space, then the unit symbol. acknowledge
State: 235 mL
